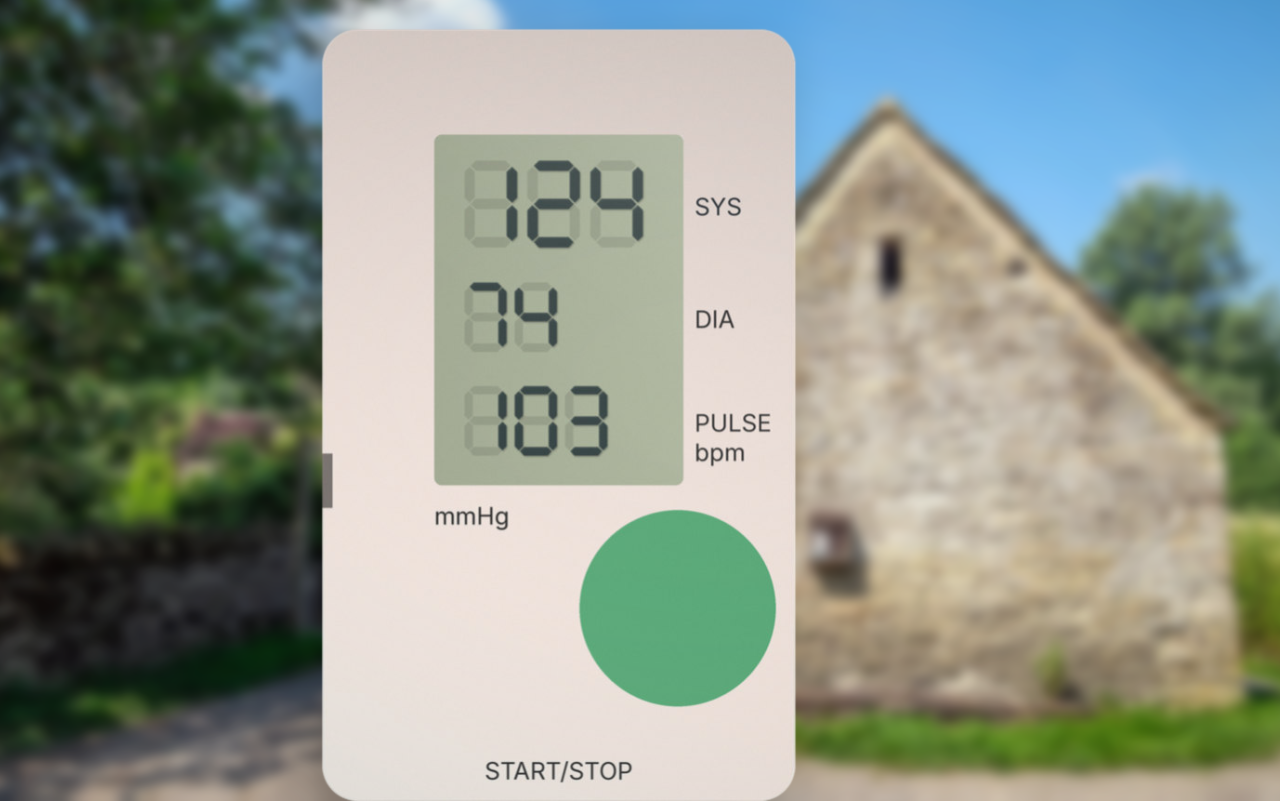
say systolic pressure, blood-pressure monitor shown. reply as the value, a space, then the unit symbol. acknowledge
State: 124 mmHg
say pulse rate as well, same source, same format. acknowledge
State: 103 bpm
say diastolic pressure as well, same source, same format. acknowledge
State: 74 mmHg
